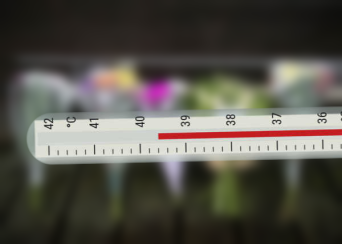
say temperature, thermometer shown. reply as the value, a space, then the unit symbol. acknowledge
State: 39.6 °C
